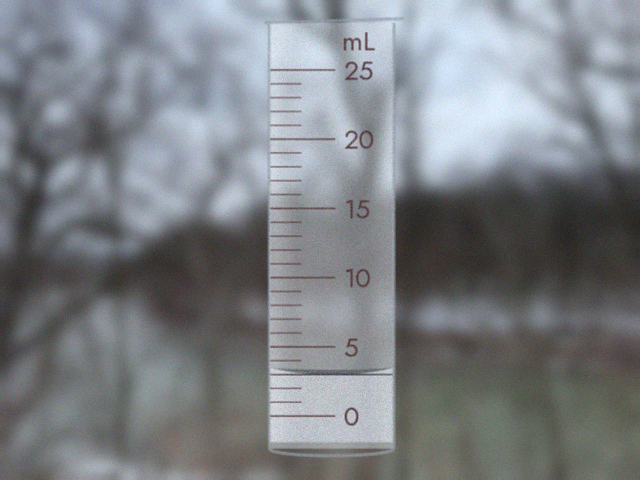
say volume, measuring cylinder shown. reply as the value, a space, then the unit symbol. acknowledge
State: 3 mL
